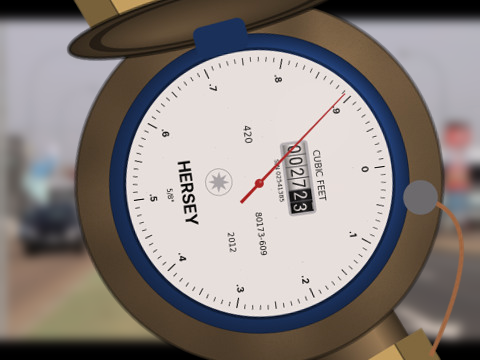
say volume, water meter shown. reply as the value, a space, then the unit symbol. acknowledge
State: 2722.89 ft³
